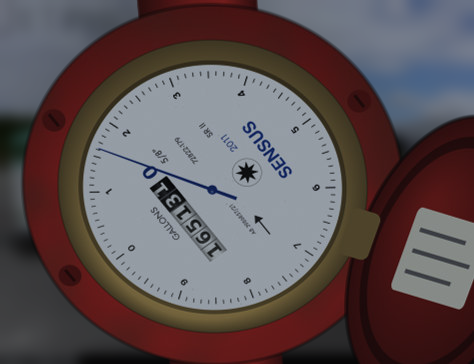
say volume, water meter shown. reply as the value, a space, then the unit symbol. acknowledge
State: 1651311.6 gal
